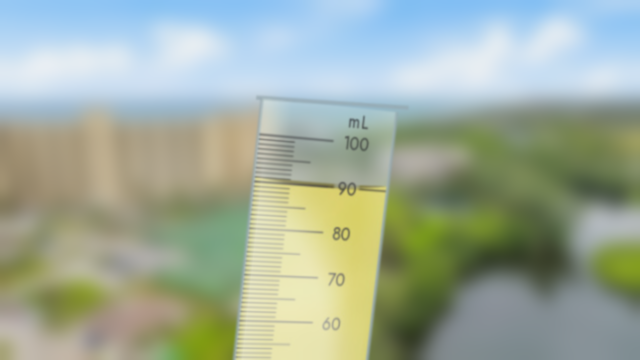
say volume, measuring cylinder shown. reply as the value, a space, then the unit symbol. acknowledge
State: 90 mL
